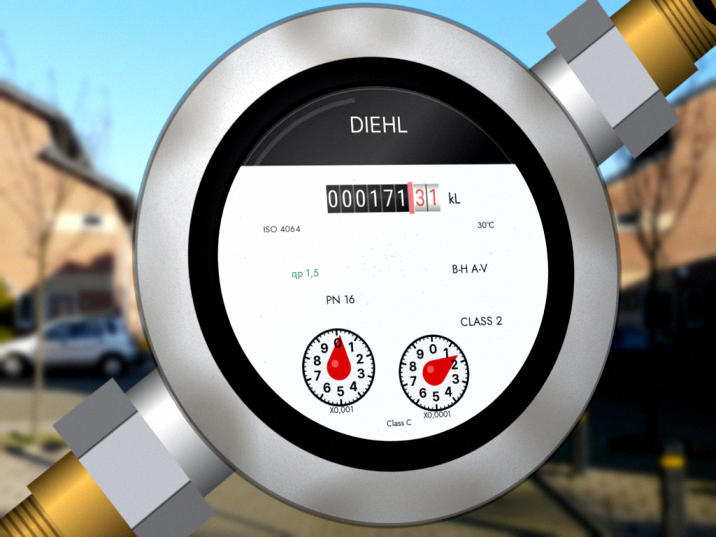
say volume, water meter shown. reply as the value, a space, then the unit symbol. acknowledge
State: 171.3101 kL
